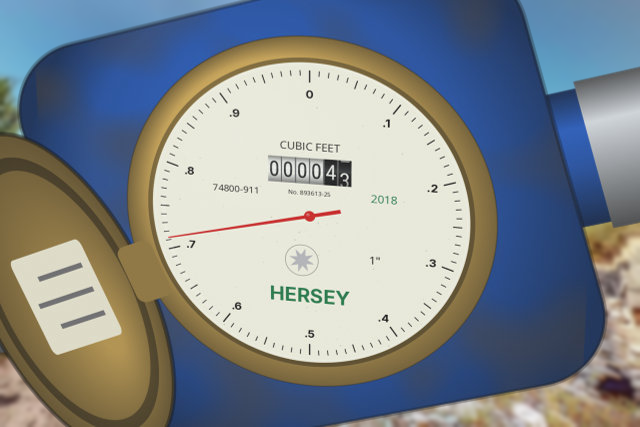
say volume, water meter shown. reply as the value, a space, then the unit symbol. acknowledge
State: 42.71 ft³
